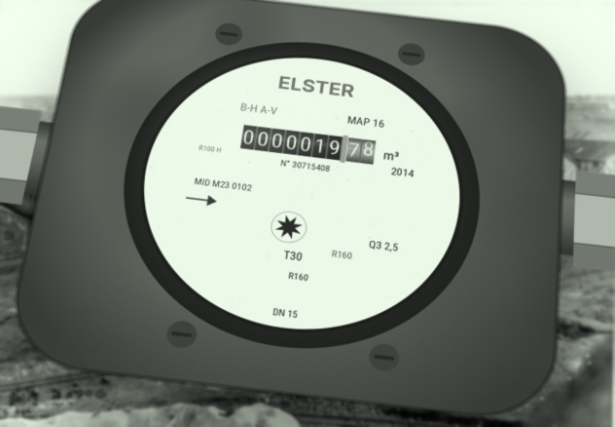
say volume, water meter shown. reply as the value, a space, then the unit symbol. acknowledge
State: 19.78 m³
